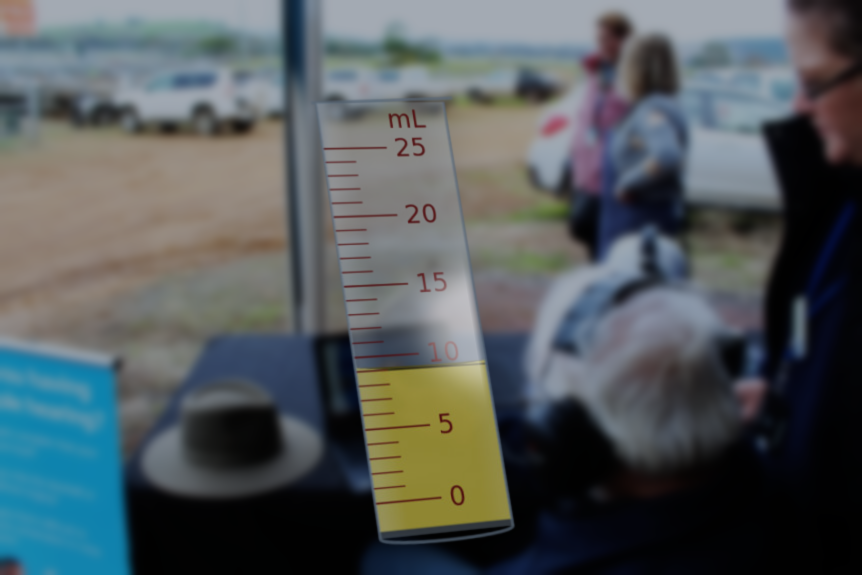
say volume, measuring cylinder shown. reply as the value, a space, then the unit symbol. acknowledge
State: 9 mL
